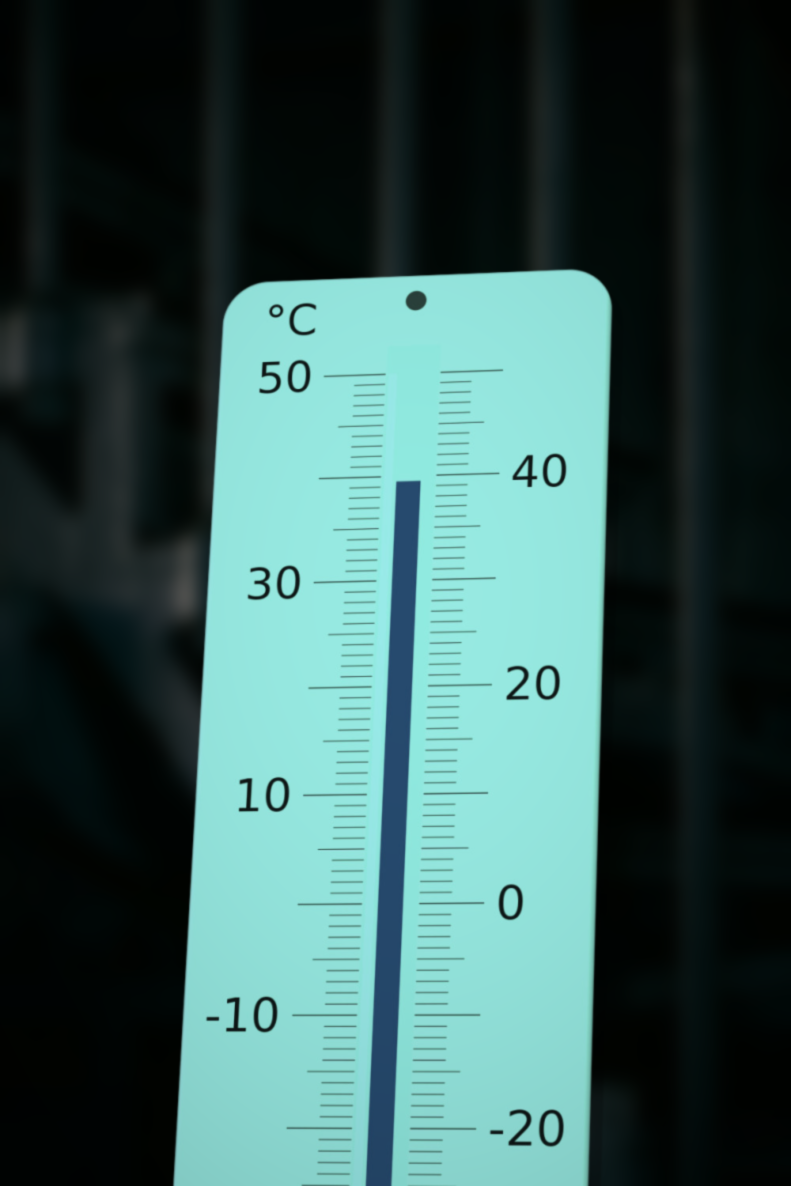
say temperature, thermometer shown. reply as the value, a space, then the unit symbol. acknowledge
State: 39.5 °C
